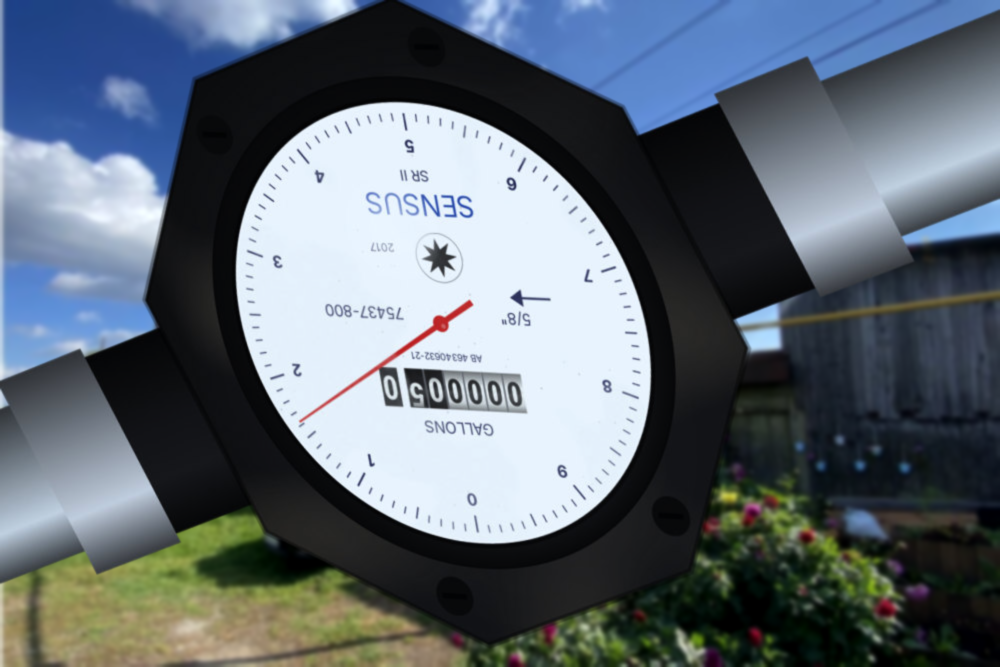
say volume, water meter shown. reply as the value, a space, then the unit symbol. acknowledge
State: 51.6 gal
